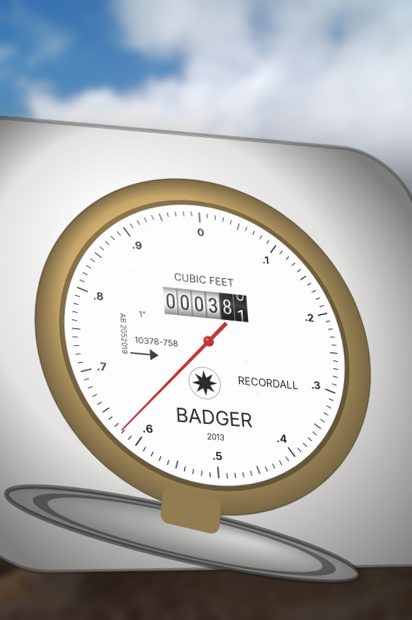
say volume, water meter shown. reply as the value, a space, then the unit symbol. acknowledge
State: 380.62 ft³
